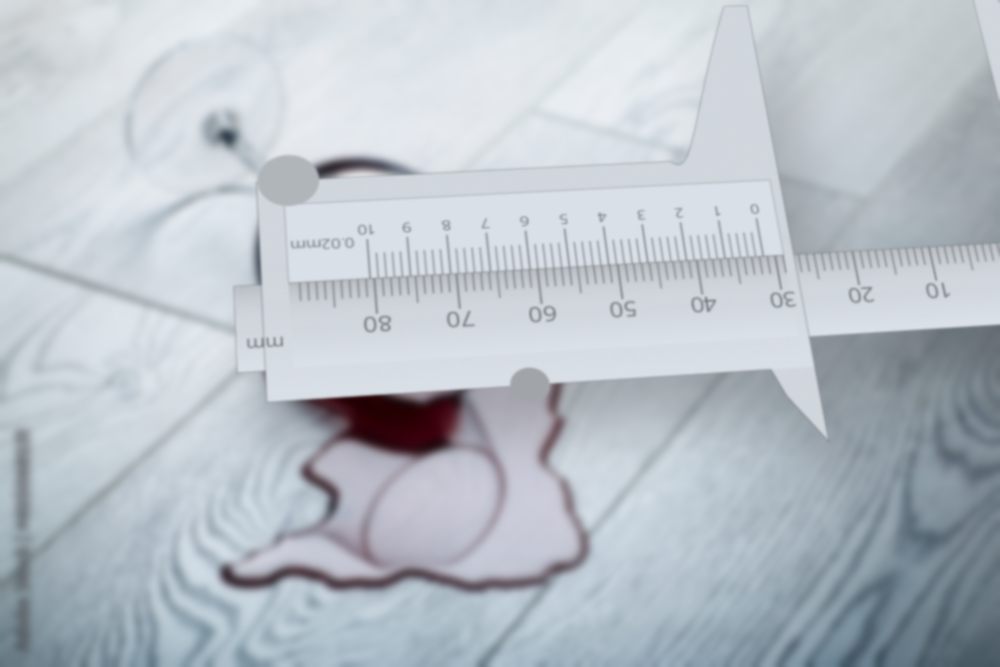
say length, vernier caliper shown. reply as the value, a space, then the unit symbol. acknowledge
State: 31.5 mm
